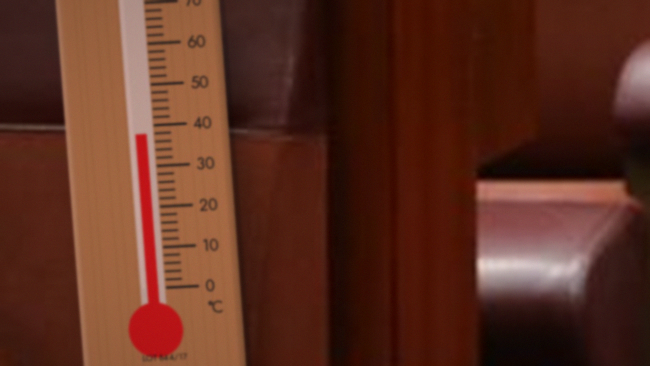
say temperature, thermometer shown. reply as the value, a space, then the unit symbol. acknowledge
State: 38 °C
